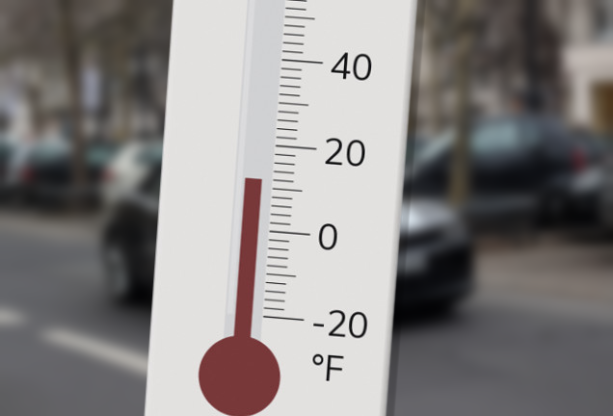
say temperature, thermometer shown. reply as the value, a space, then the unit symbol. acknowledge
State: 12 °F
